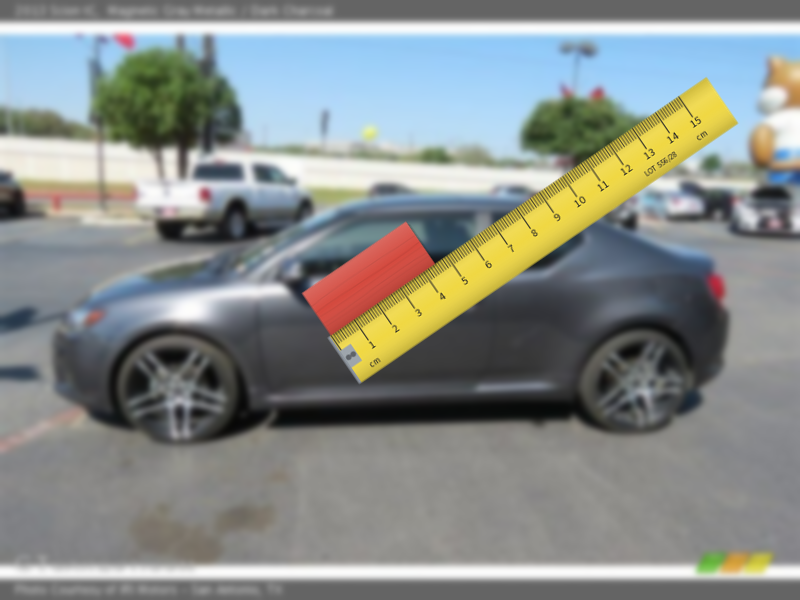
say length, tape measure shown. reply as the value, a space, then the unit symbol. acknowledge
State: 4.5 cm
